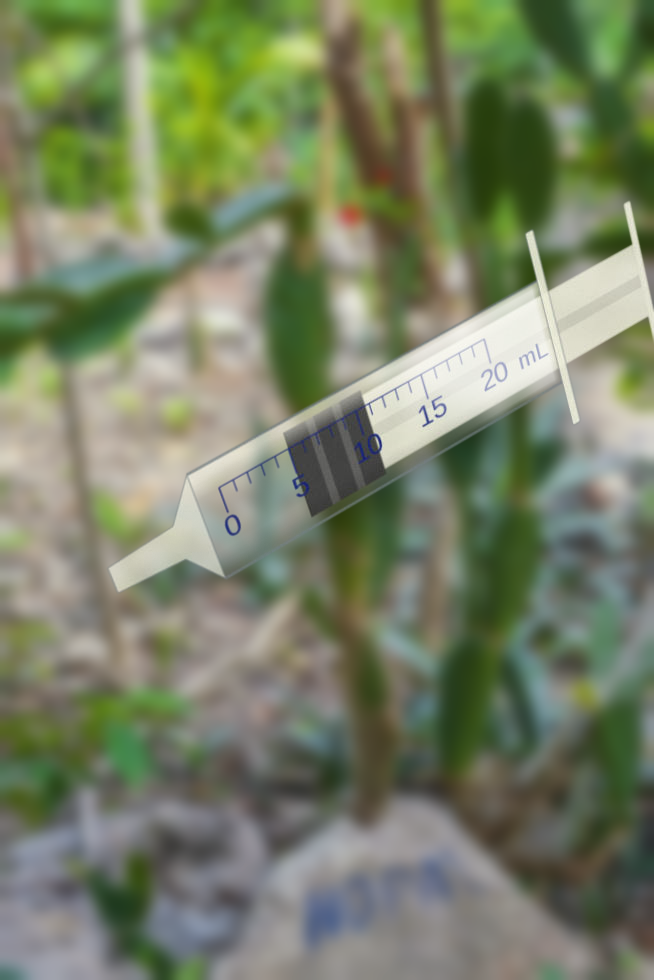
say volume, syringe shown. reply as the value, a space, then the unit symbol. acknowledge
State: 5 mL
